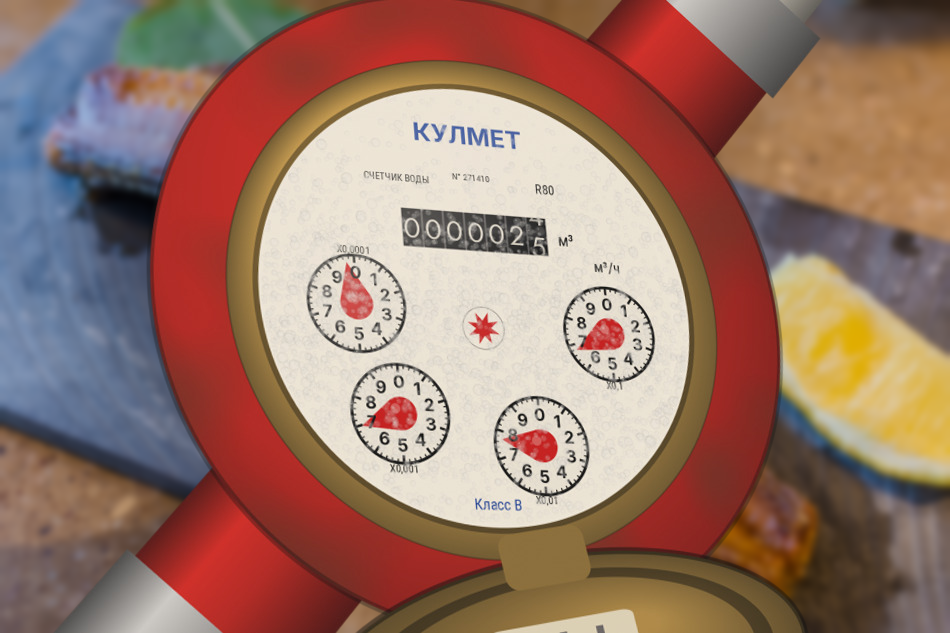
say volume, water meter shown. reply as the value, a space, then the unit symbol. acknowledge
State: 24.6769 m³
